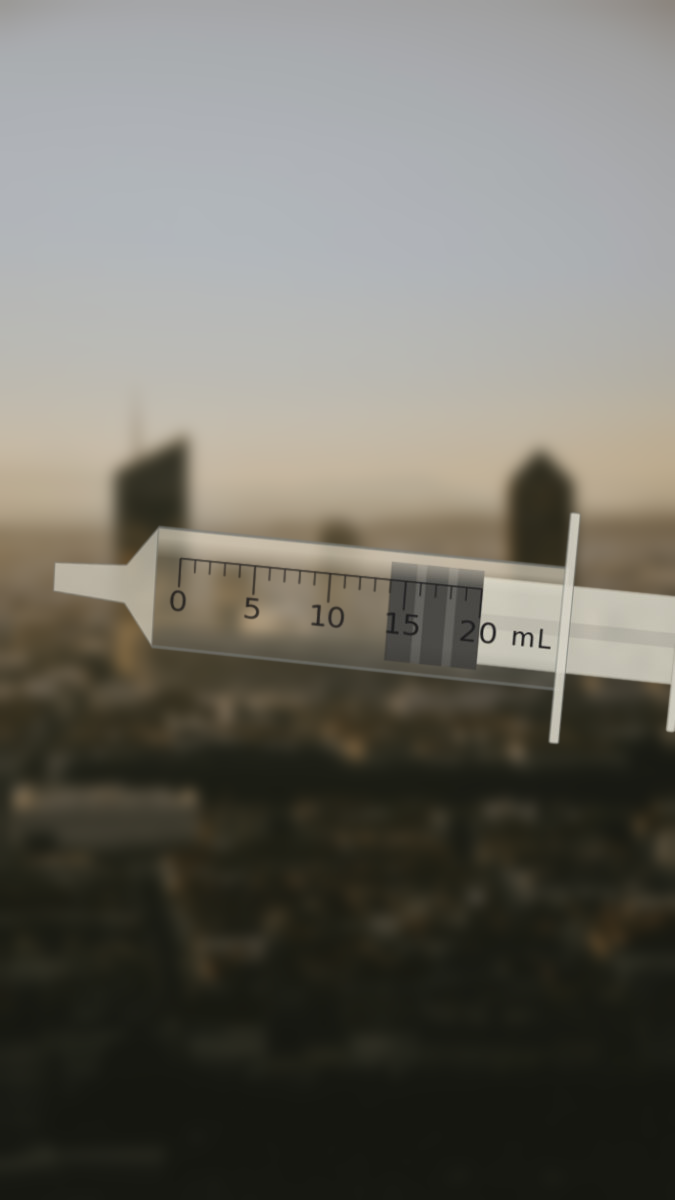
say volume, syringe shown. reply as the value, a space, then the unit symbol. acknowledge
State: 14 mL
